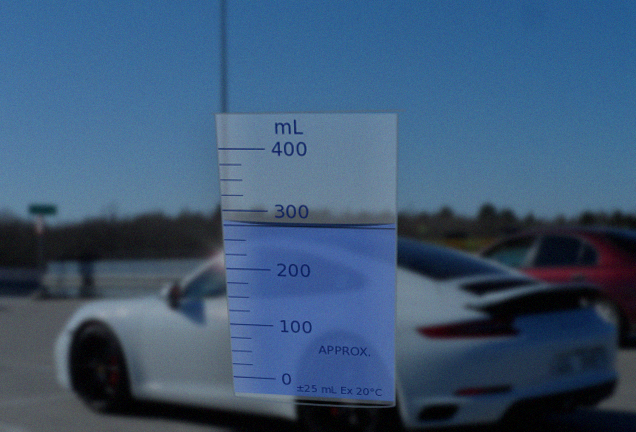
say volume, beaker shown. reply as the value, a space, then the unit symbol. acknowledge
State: 275 mL
